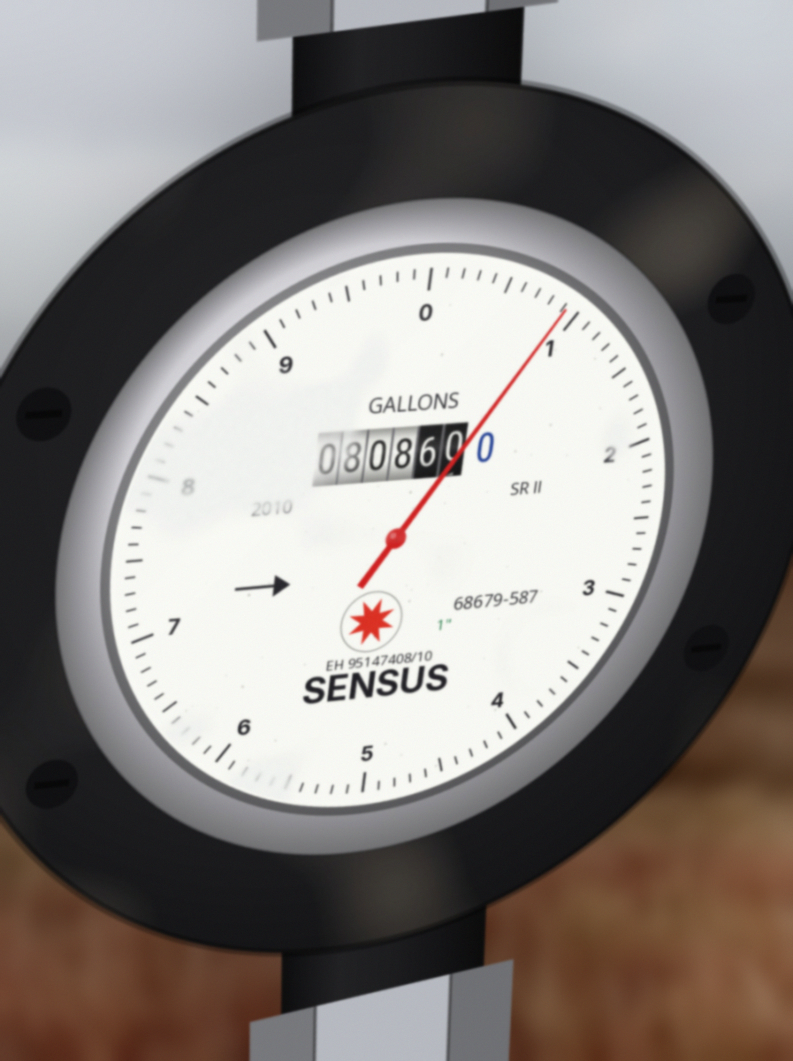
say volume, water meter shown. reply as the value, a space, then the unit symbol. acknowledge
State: 808600.9 gal
